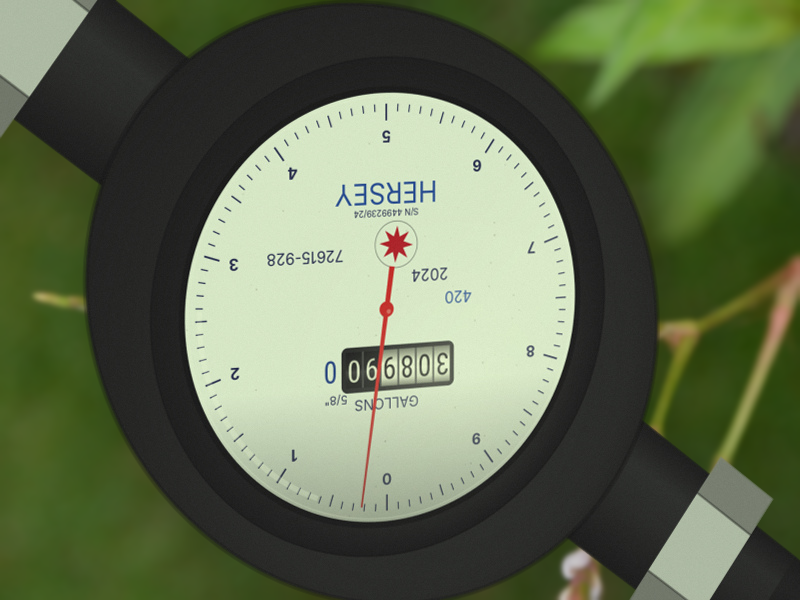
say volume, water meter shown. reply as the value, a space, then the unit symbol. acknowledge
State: 3089900.2 gal
